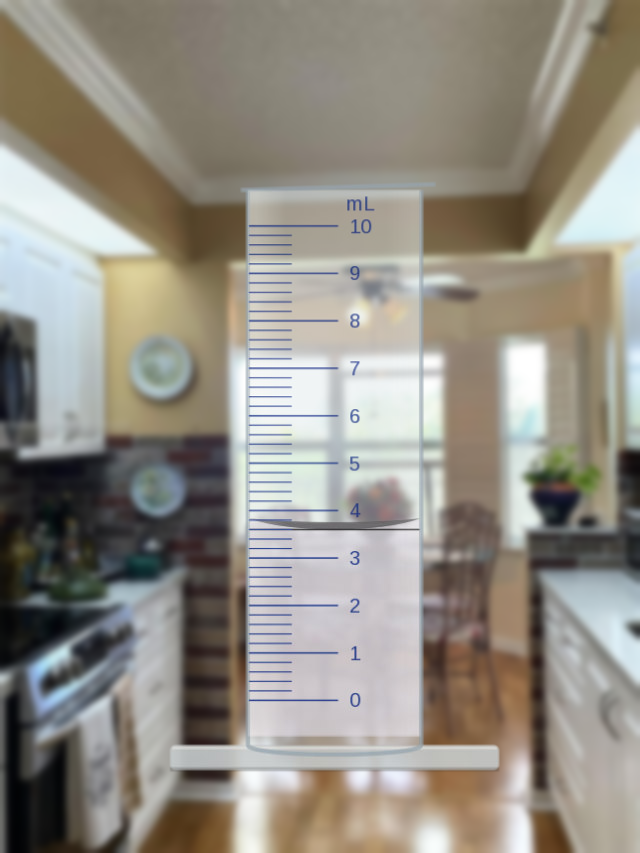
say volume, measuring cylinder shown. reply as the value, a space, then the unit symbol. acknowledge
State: 3.6 mL
